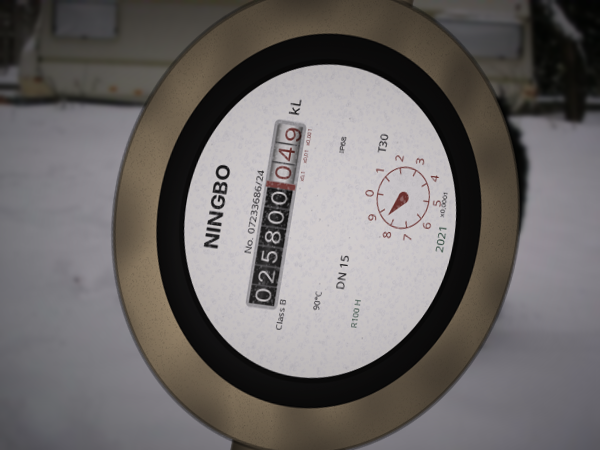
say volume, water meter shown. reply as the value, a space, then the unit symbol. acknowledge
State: 25800.0488 kL
